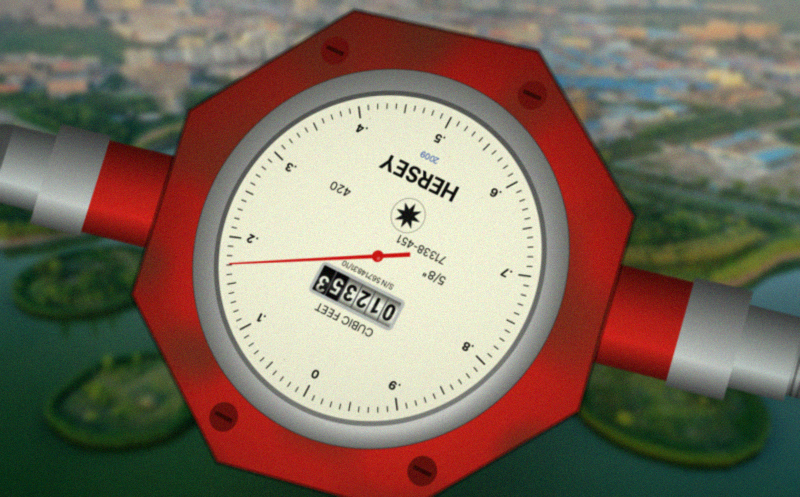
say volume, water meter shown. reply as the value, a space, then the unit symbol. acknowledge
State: 12353.17 ft³
